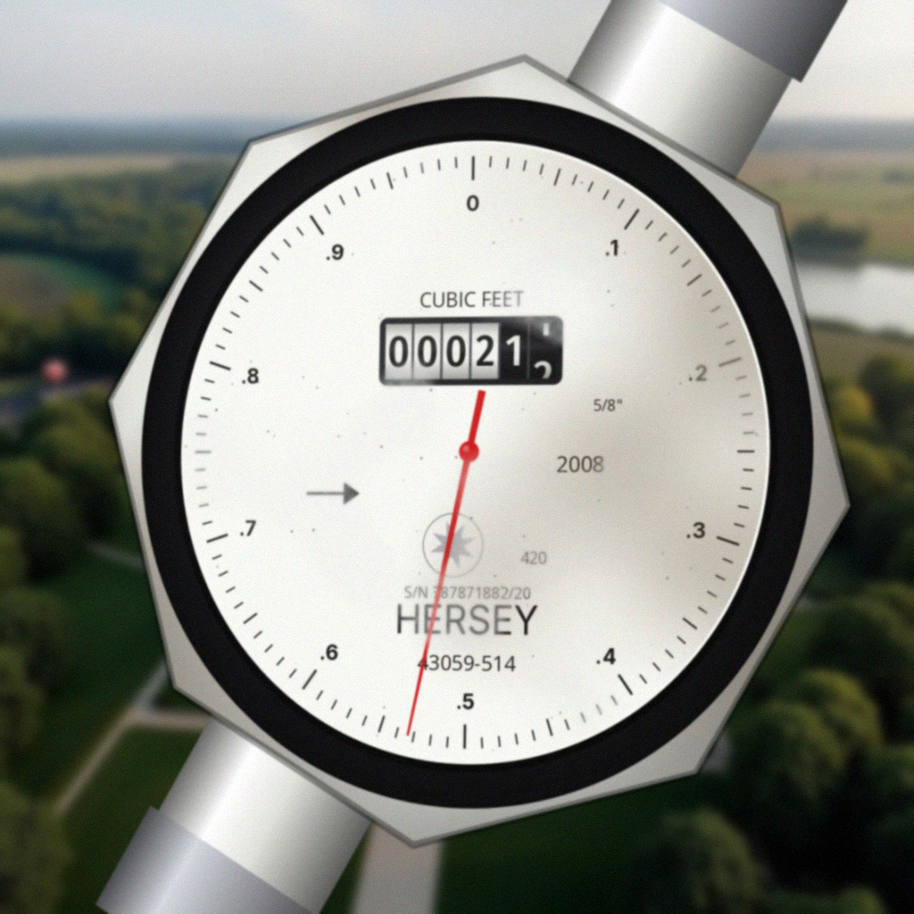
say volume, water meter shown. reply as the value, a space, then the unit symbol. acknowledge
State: 211.53 ft³
